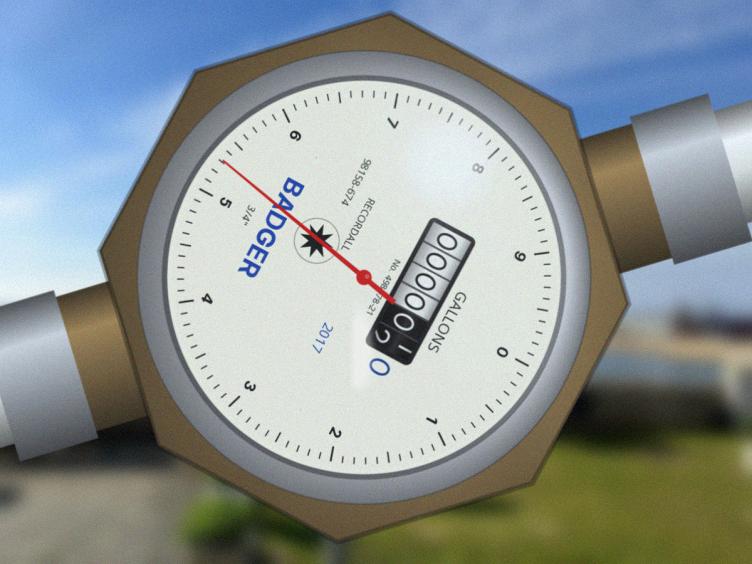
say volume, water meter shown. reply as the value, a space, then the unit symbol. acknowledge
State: 15.3 gal
